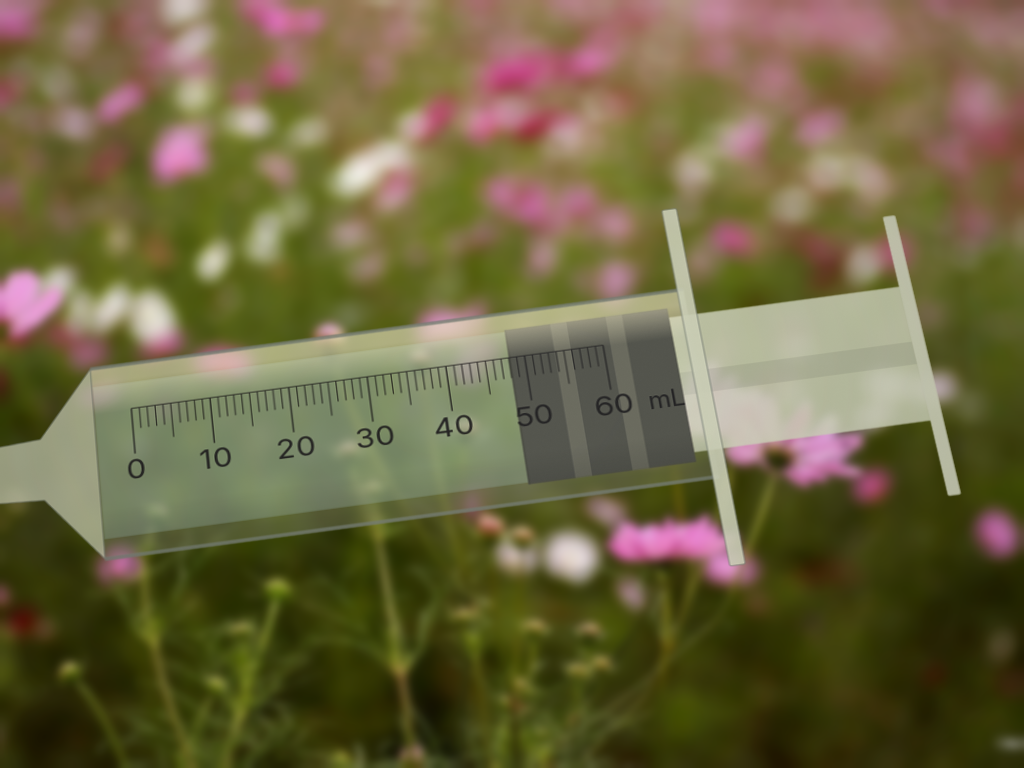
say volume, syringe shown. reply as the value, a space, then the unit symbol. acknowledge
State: 48 mL
